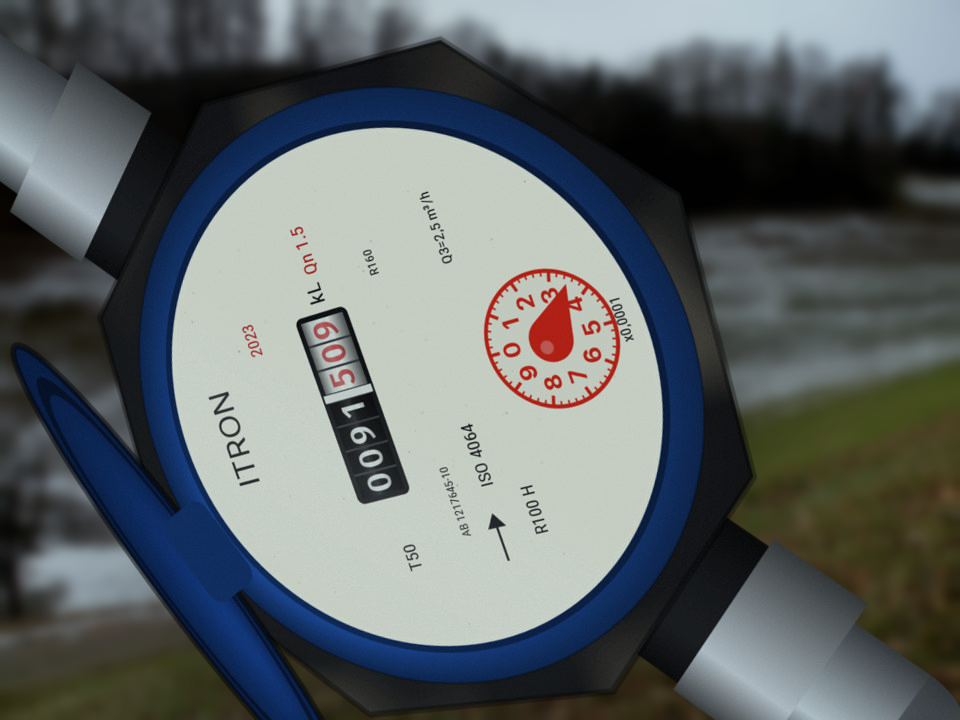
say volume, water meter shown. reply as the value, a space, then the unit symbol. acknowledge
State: 91.5093 kL
